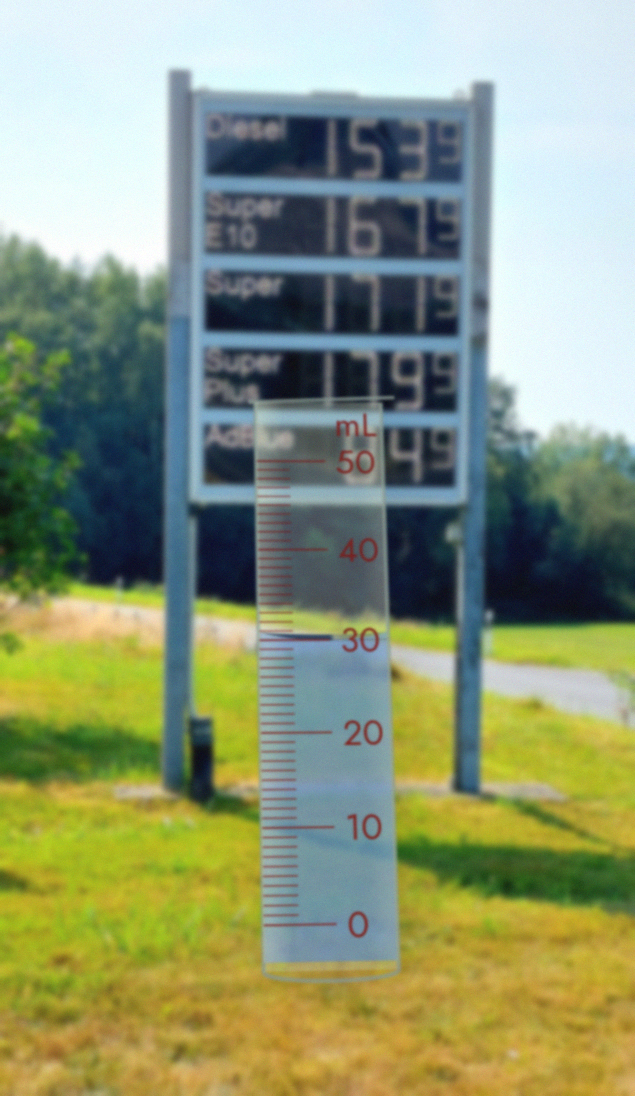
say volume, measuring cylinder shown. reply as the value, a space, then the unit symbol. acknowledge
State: 30 mL
